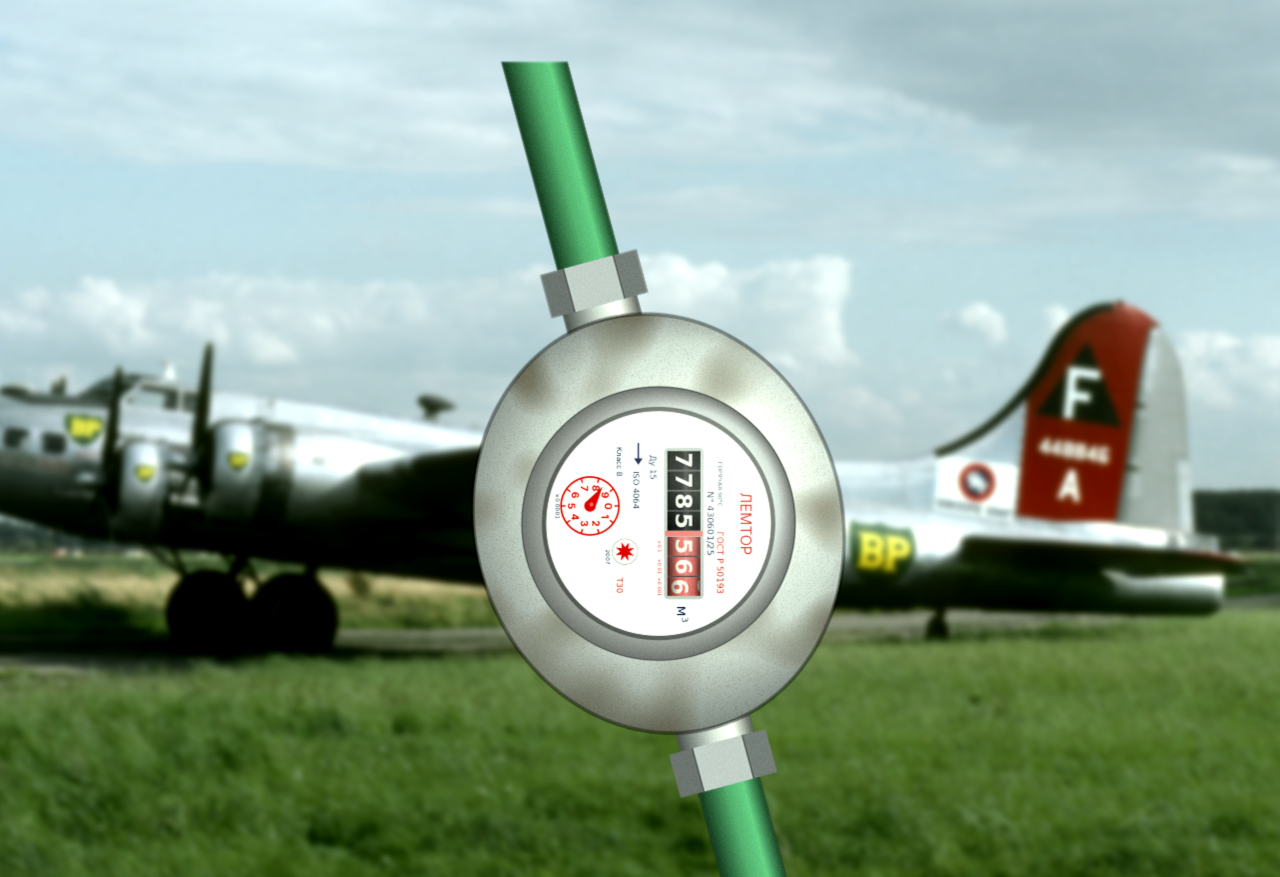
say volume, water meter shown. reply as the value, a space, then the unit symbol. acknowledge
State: 7785.5658 m³
